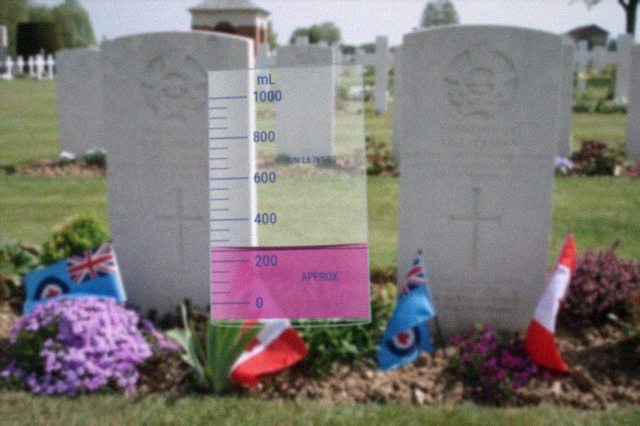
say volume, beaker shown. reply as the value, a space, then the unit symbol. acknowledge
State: 250 mL
